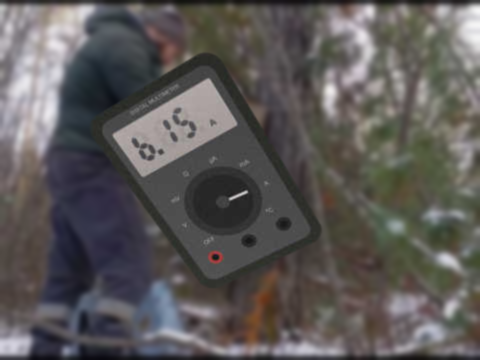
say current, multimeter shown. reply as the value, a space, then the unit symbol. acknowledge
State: 6.15 A
